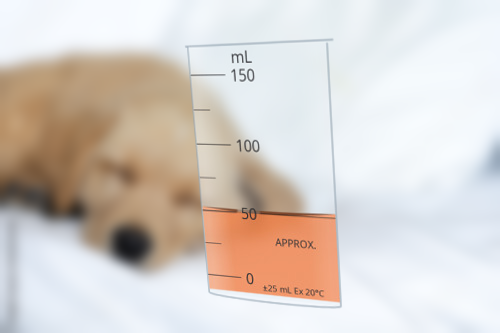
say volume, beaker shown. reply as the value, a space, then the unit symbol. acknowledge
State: 50 mL
